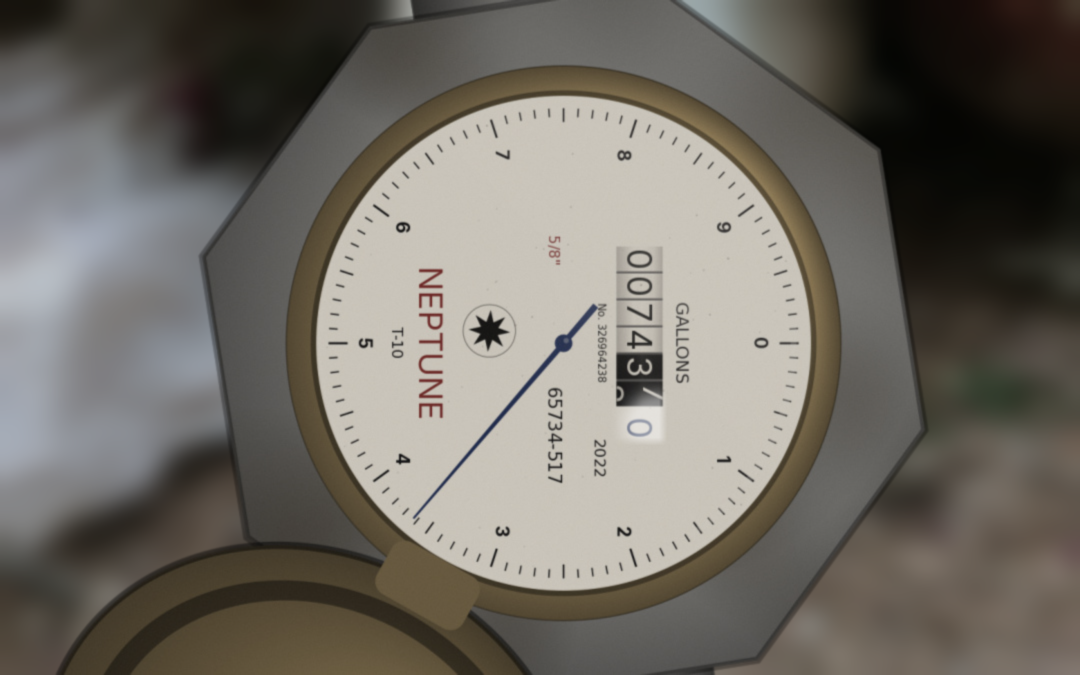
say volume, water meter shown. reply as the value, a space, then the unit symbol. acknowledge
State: 74373.6 gal
